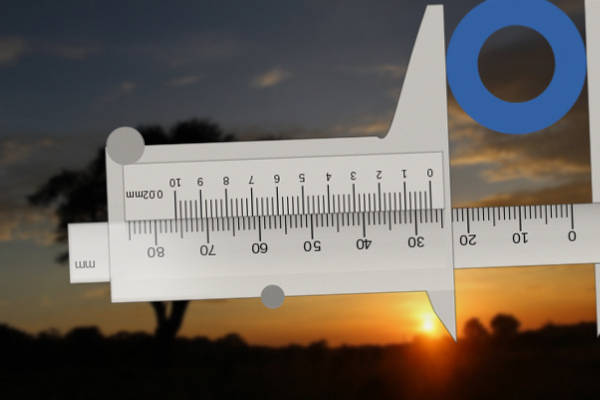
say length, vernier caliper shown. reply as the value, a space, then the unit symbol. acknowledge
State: 27.0 mm
